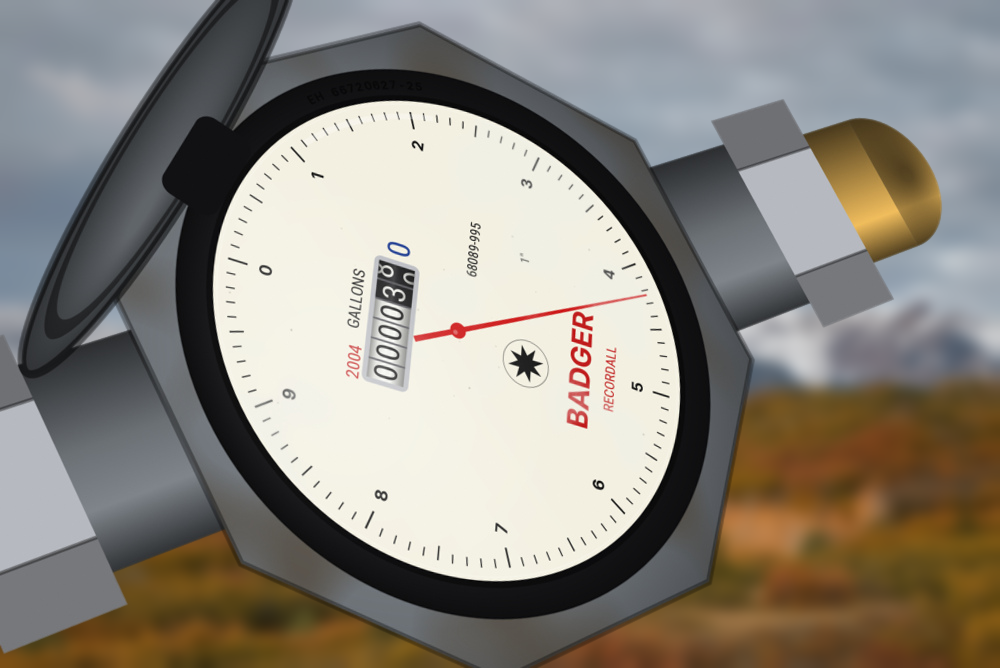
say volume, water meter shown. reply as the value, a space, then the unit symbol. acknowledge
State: 384.2 gal
